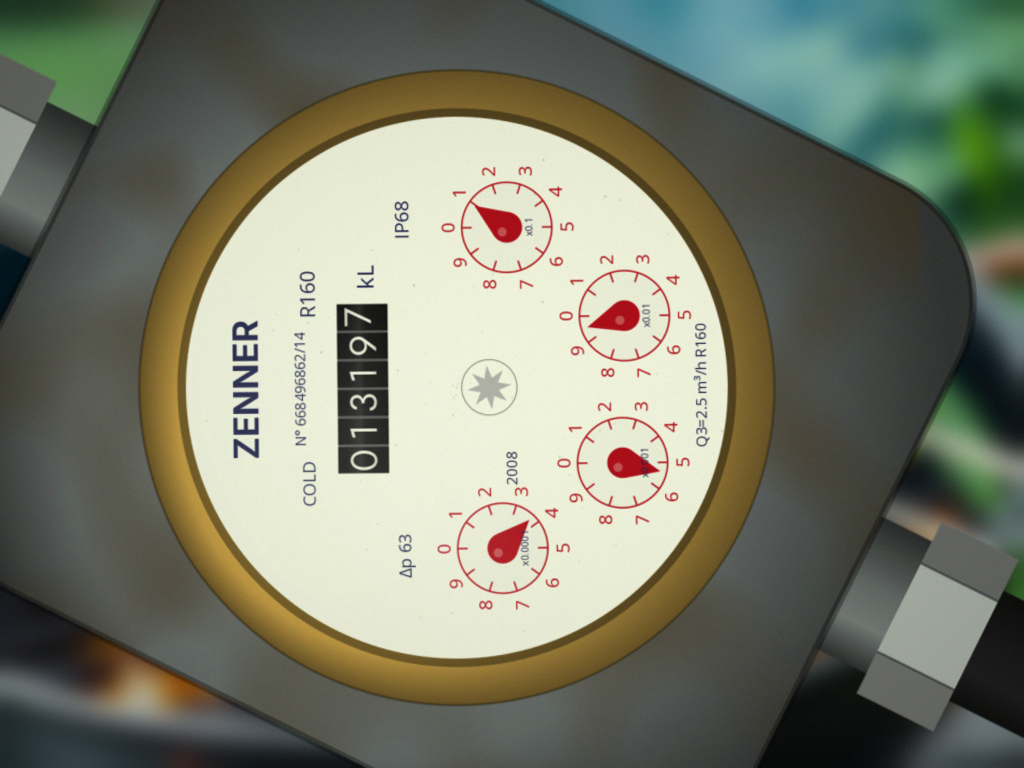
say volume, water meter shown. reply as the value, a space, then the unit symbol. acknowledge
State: 13197.0953 kL
